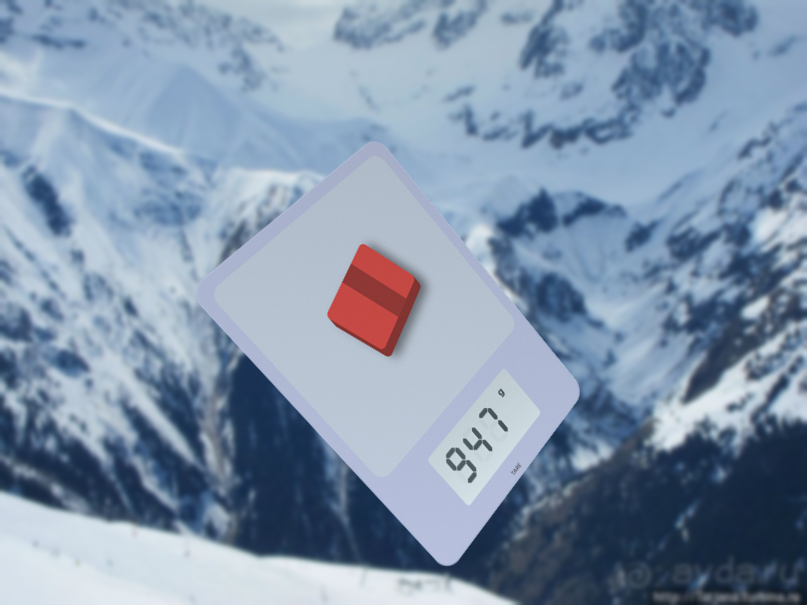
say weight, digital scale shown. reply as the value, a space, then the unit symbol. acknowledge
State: 947 g
